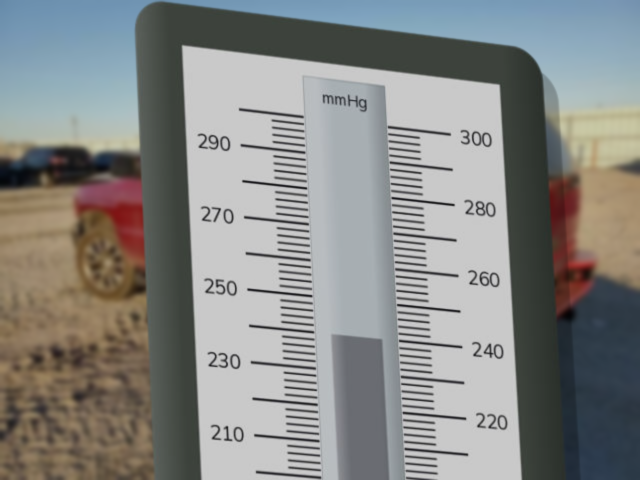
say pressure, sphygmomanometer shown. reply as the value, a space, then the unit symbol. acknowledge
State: 240 mmHg
